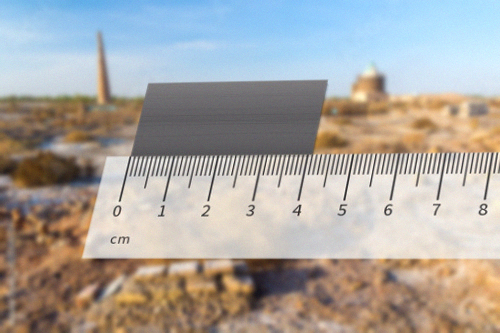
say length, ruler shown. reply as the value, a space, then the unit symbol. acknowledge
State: 4.1 cm
